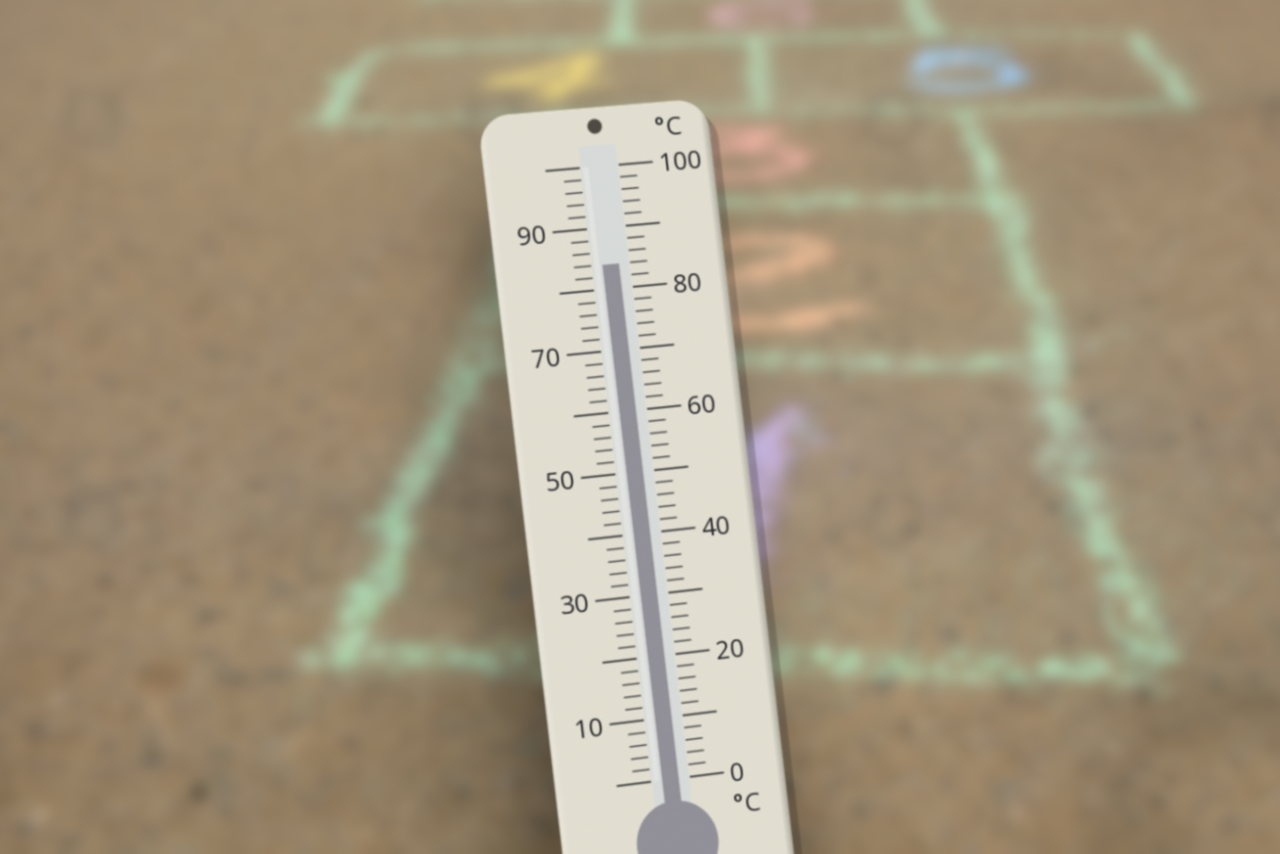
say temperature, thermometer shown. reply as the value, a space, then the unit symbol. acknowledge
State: 84 °C
